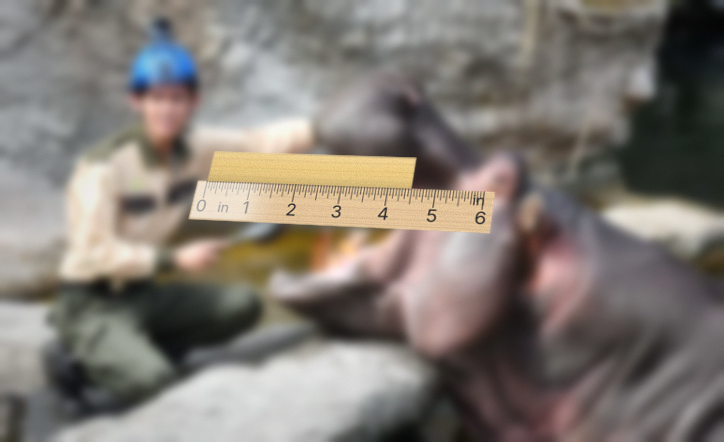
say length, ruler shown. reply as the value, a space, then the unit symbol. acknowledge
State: 4.5 in
